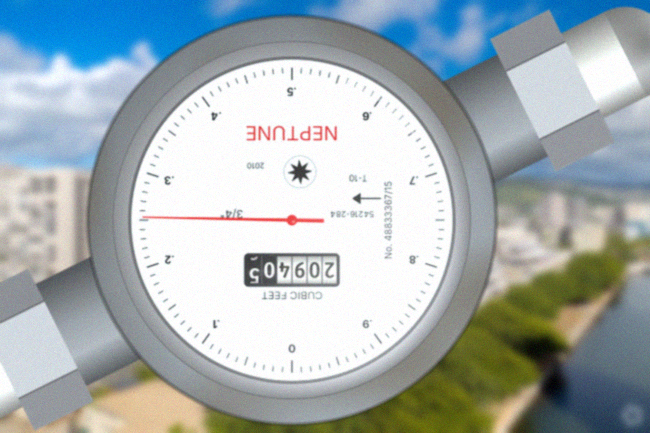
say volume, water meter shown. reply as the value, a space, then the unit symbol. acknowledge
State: 209405.25 ft³
